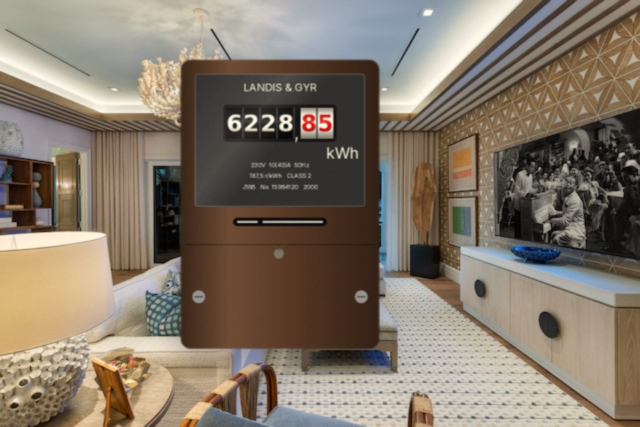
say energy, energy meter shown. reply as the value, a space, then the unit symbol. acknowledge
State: 6228.85 kWh
